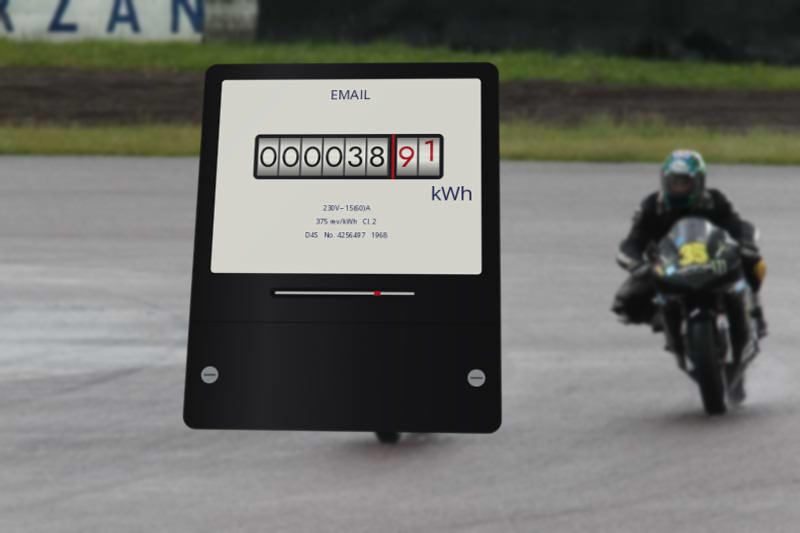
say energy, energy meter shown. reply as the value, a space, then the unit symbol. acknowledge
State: 38.91 kWh
